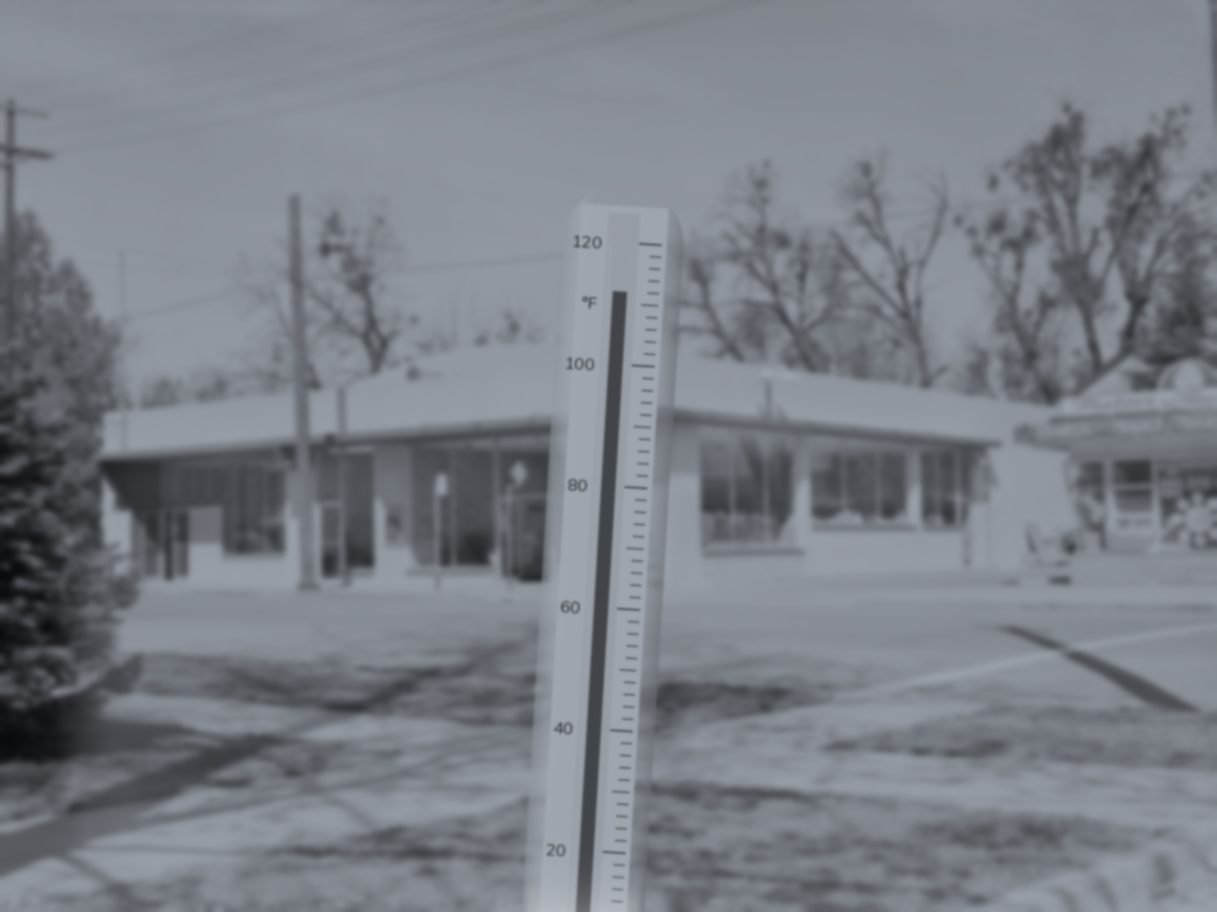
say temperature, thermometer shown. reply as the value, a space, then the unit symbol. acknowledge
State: 112 °F
